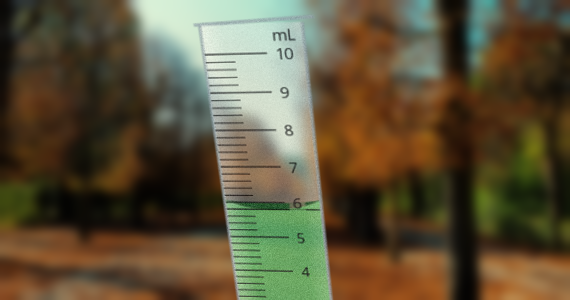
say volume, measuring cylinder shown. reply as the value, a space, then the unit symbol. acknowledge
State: 5.8 mL
